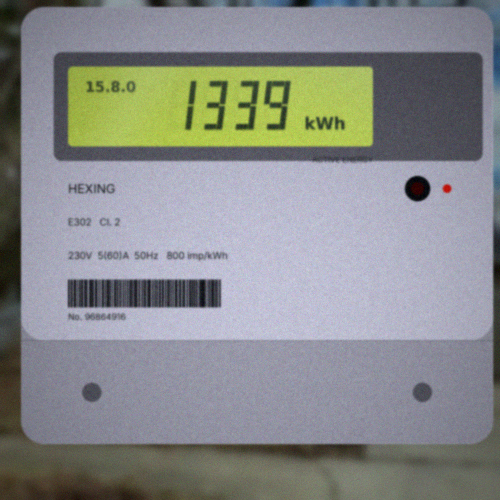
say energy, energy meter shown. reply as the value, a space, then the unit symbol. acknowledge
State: 1339 kWh
